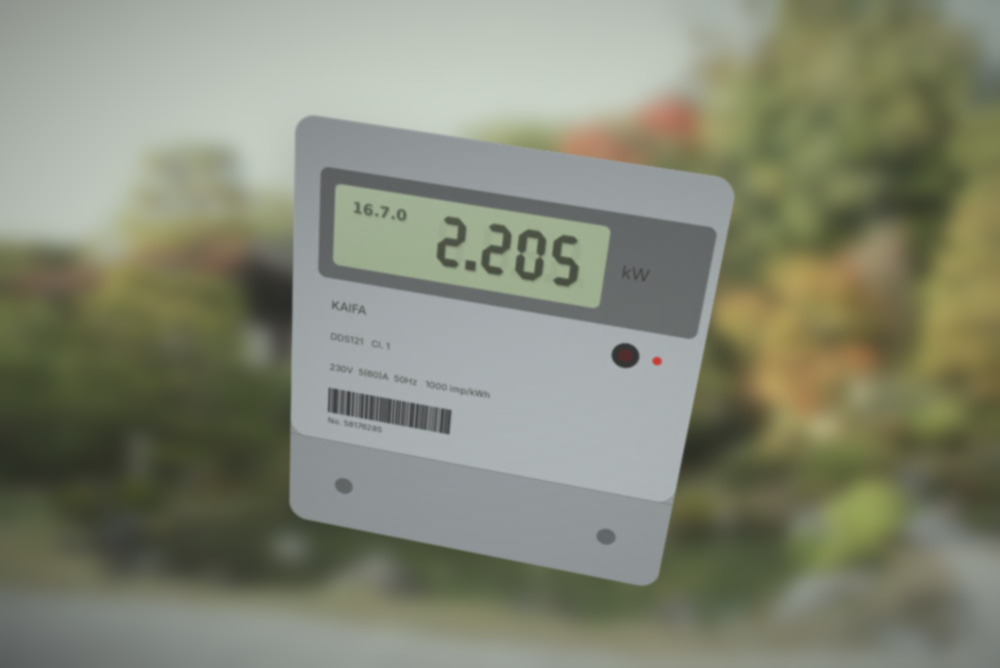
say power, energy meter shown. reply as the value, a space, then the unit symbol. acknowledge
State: 2.205 kW
